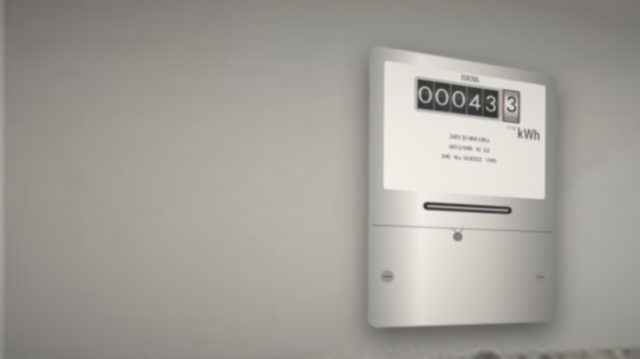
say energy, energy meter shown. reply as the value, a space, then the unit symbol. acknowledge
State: 43.3 kWh
